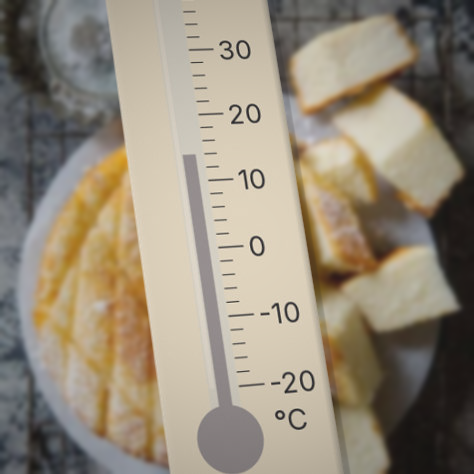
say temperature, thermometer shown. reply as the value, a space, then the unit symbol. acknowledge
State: 14 °C
